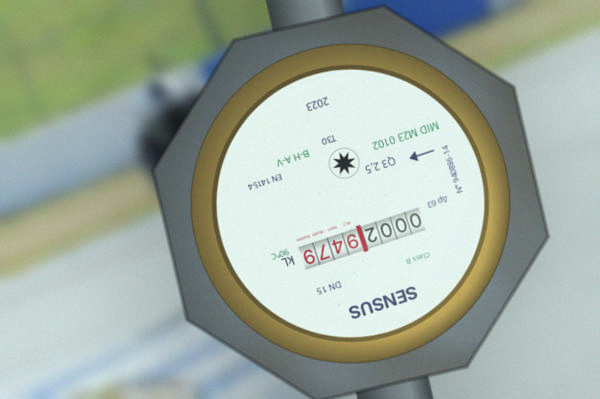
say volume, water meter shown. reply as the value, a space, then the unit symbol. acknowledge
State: 2.9479 kL
